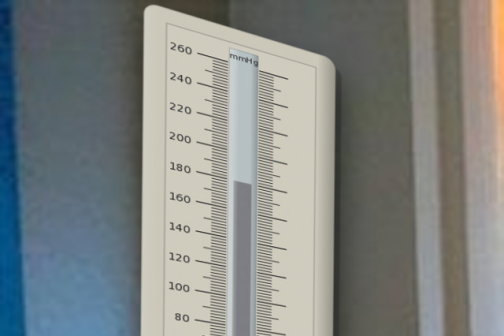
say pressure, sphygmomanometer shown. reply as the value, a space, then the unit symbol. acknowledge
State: 180 mmHg
